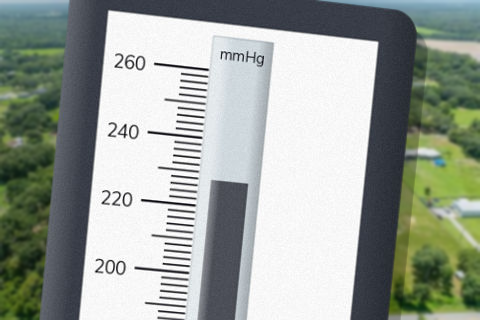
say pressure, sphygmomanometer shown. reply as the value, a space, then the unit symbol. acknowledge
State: 228 mmHg
